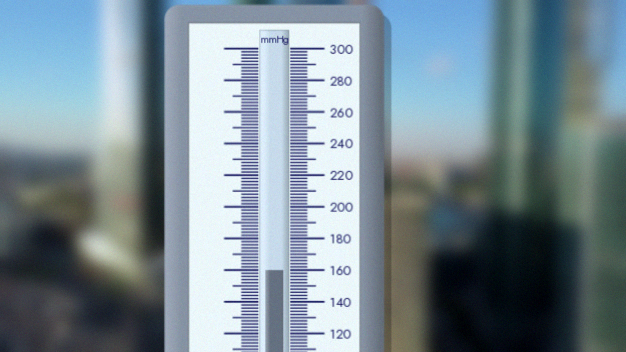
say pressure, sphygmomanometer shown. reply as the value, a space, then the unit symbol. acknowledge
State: 160 mmHg
